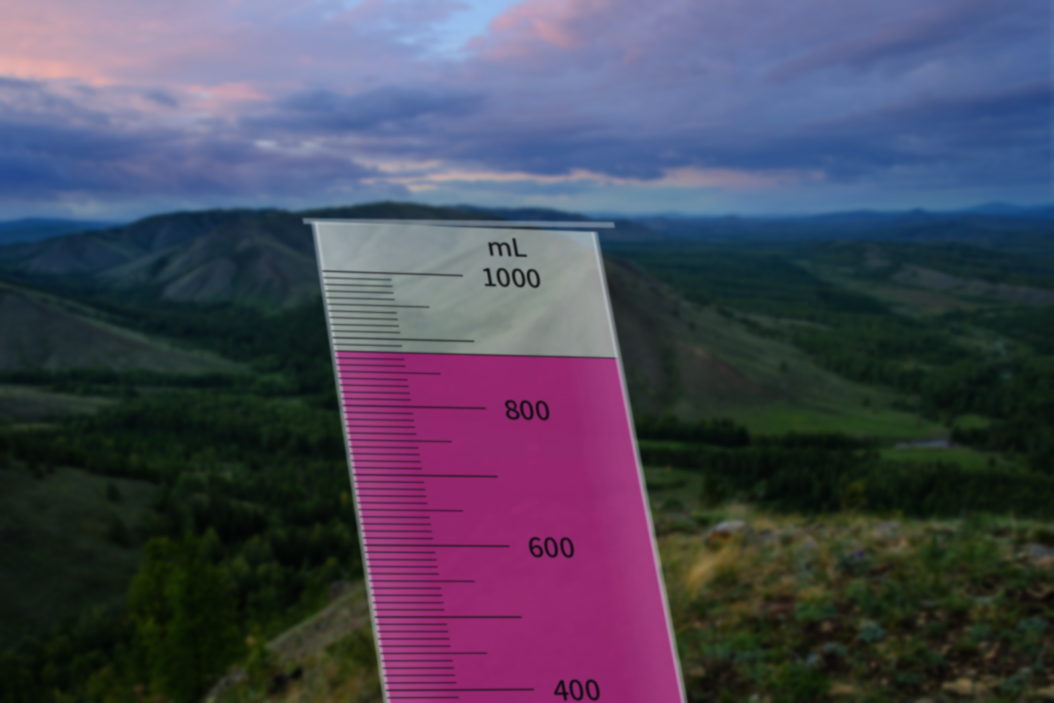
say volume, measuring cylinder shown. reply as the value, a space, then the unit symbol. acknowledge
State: 880 mL
